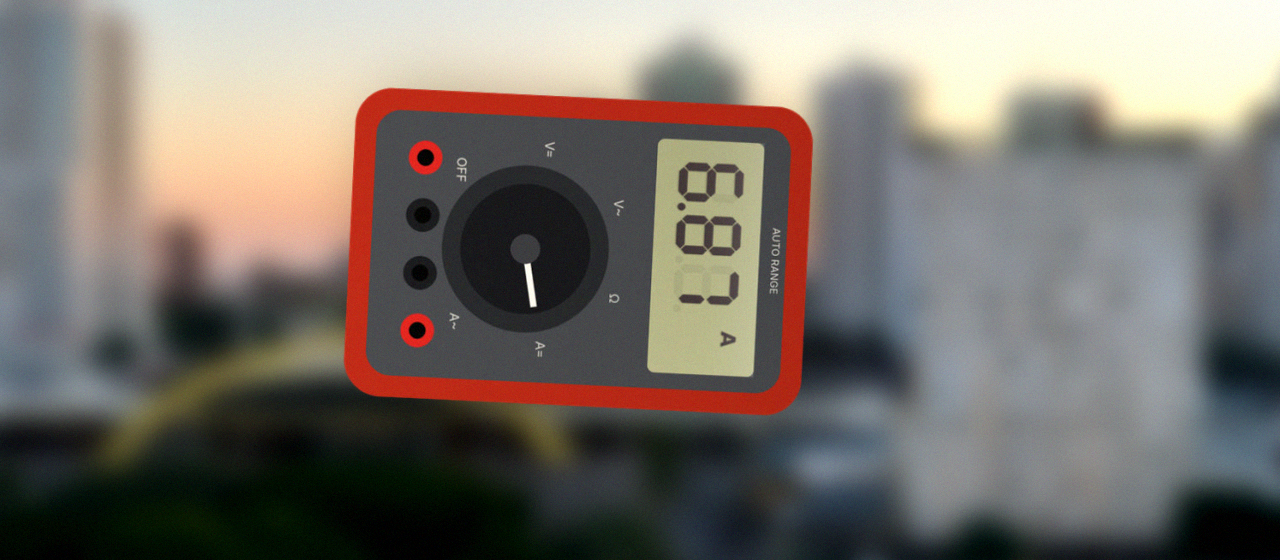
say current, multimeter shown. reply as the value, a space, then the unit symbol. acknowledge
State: 6.87 A
